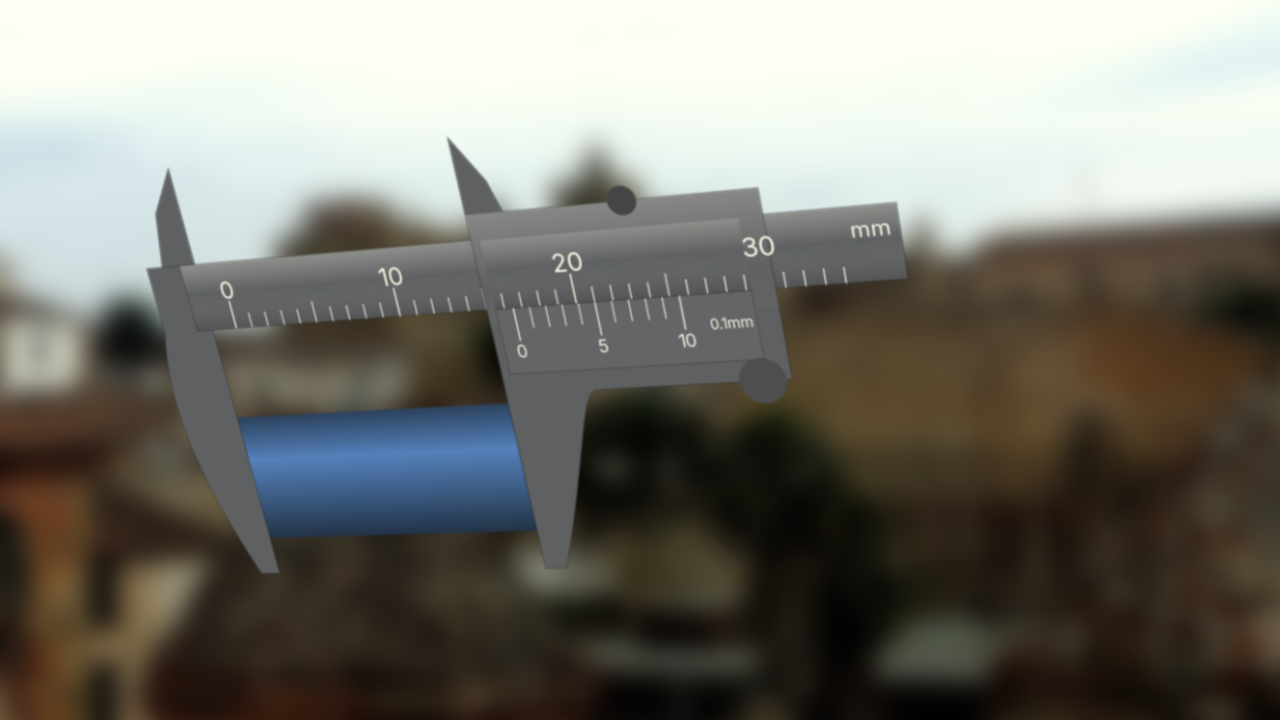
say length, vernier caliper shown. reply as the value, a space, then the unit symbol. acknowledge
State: 16.5 mm
